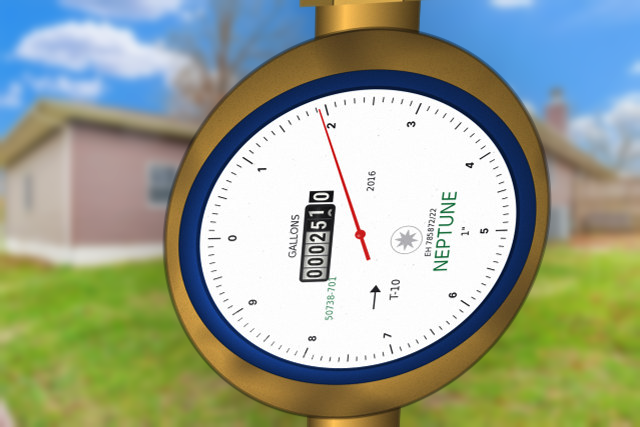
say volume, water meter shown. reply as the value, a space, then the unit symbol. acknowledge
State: 2511.9 gal
